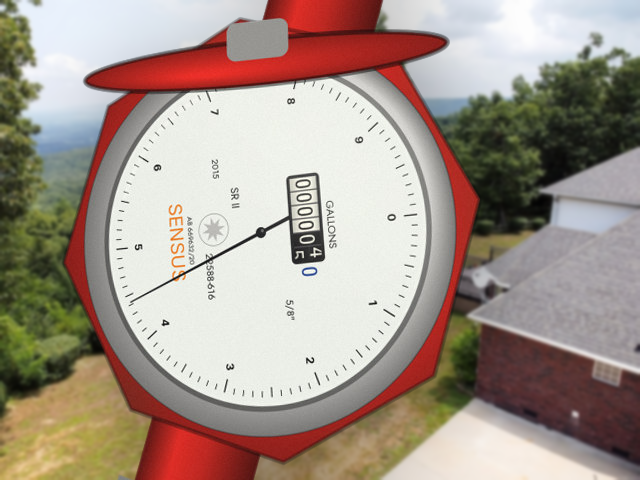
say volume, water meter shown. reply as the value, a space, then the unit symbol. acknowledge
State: 44.4 gal
